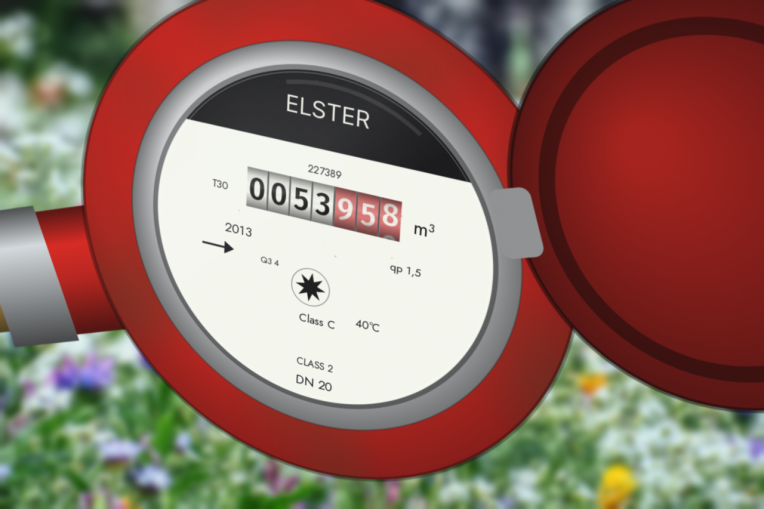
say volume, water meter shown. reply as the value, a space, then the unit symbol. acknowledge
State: 53.958 m³
